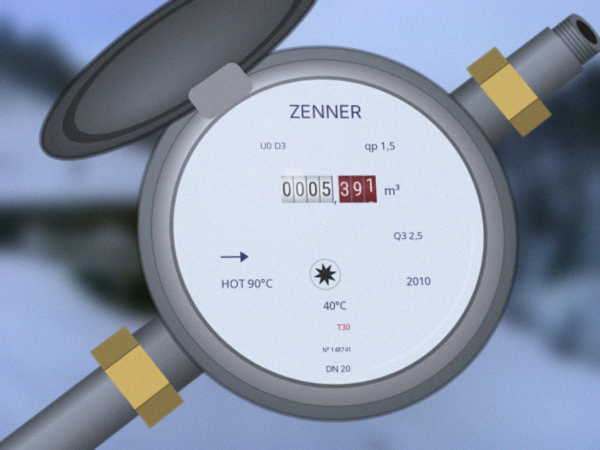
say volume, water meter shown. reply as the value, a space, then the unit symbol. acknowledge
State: 5.391 m³
